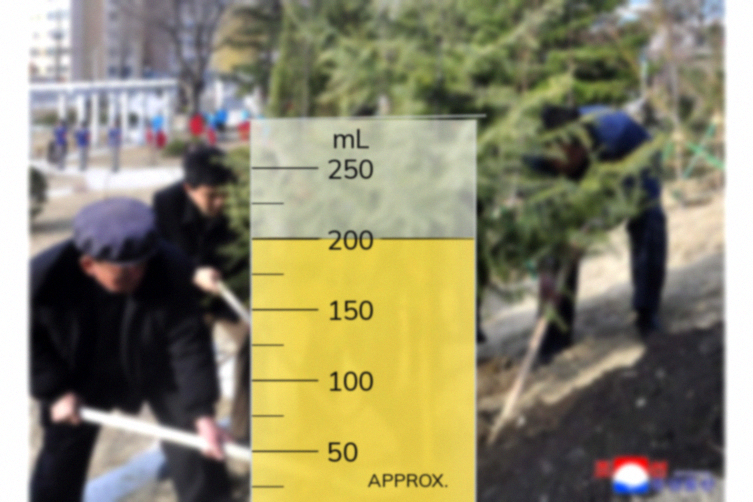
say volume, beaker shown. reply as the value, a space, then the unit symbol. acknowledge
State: 200 mL
